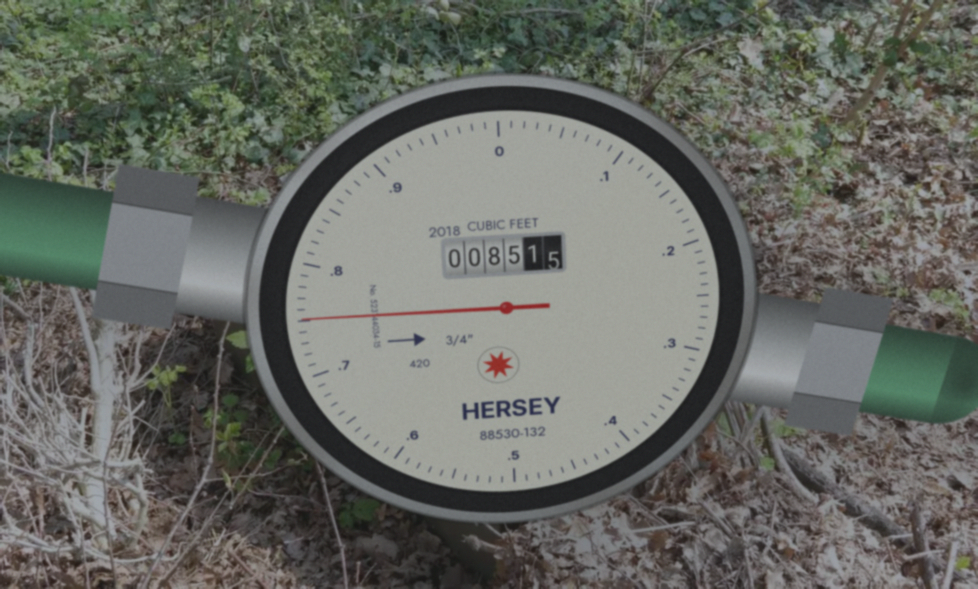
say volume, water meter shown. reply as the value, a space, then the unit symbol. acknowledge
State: 8514.75 ft³
